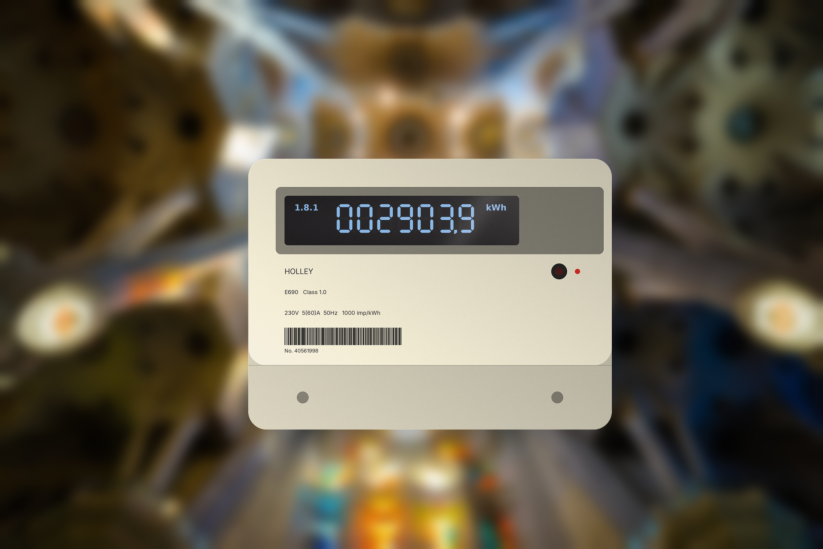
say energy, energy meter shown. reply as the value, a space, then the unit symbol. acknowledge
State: 2903.9 kWh
